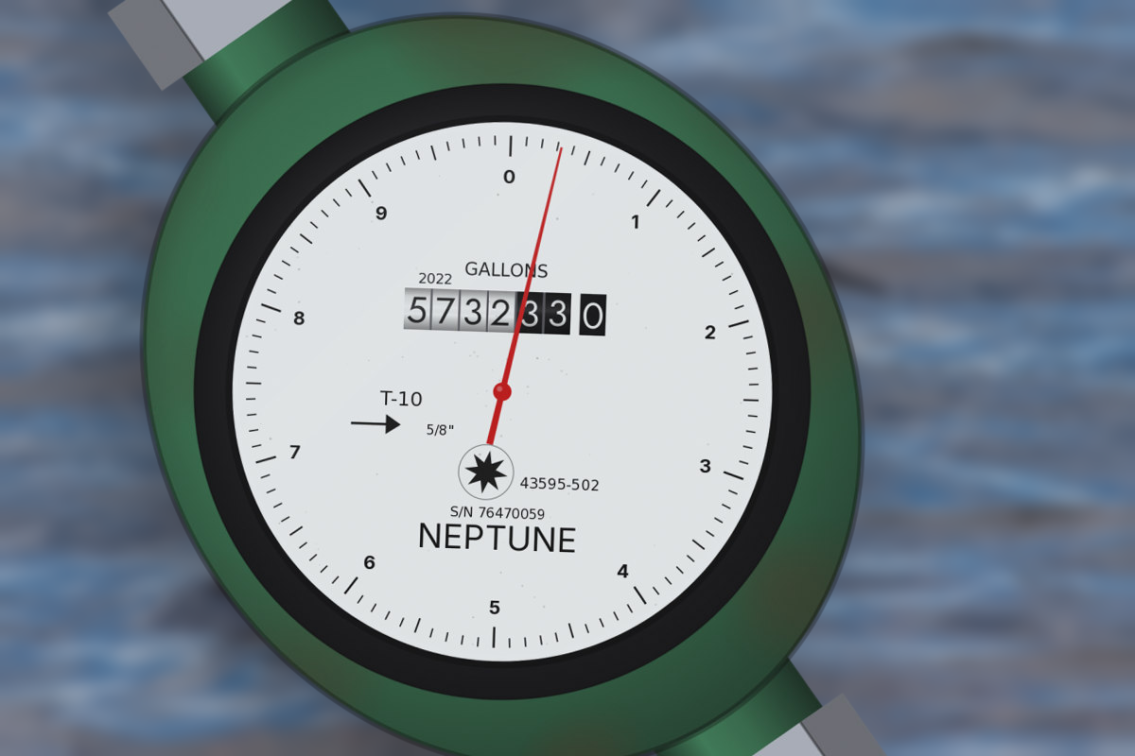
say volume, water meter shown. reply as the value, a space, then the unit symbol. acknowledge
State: 5732330.3 gal
